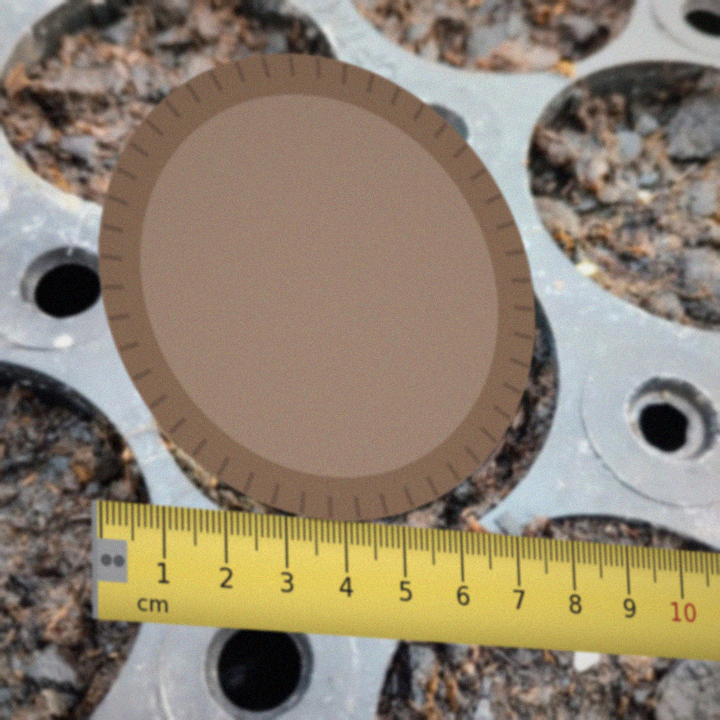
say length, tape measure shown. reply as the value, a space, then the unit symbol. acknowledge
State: 7.5 cm
